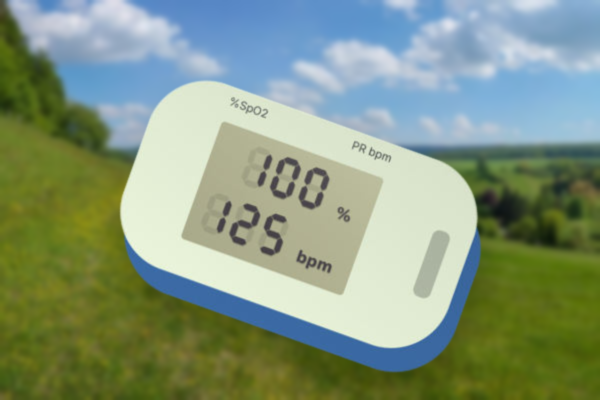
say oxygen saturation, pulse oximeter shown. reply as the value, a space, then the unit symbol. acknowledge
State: 100 %
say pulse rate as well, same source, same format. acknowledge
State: 125 bpm
